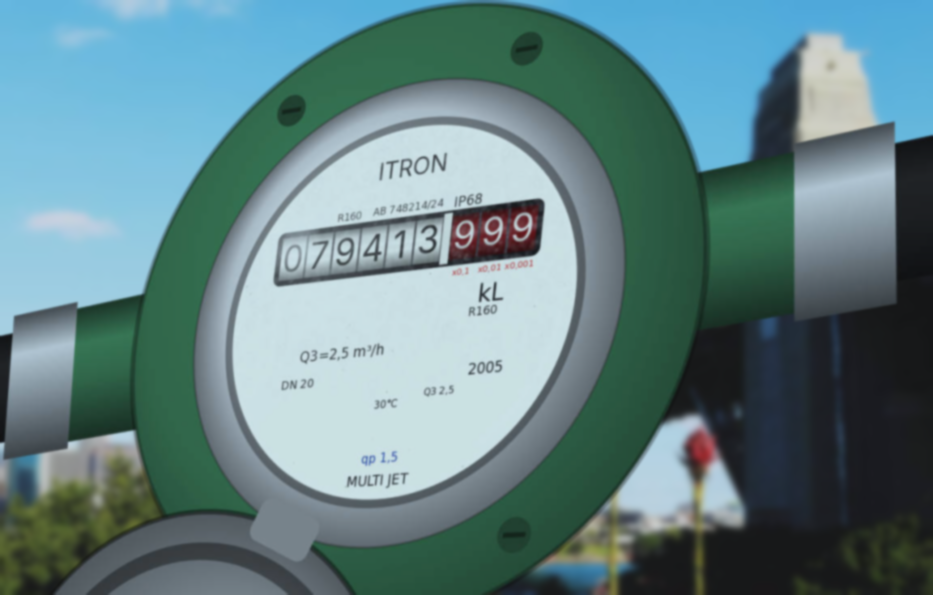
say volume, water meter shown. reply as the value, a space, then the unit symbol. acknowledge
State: 79413.999 kL
